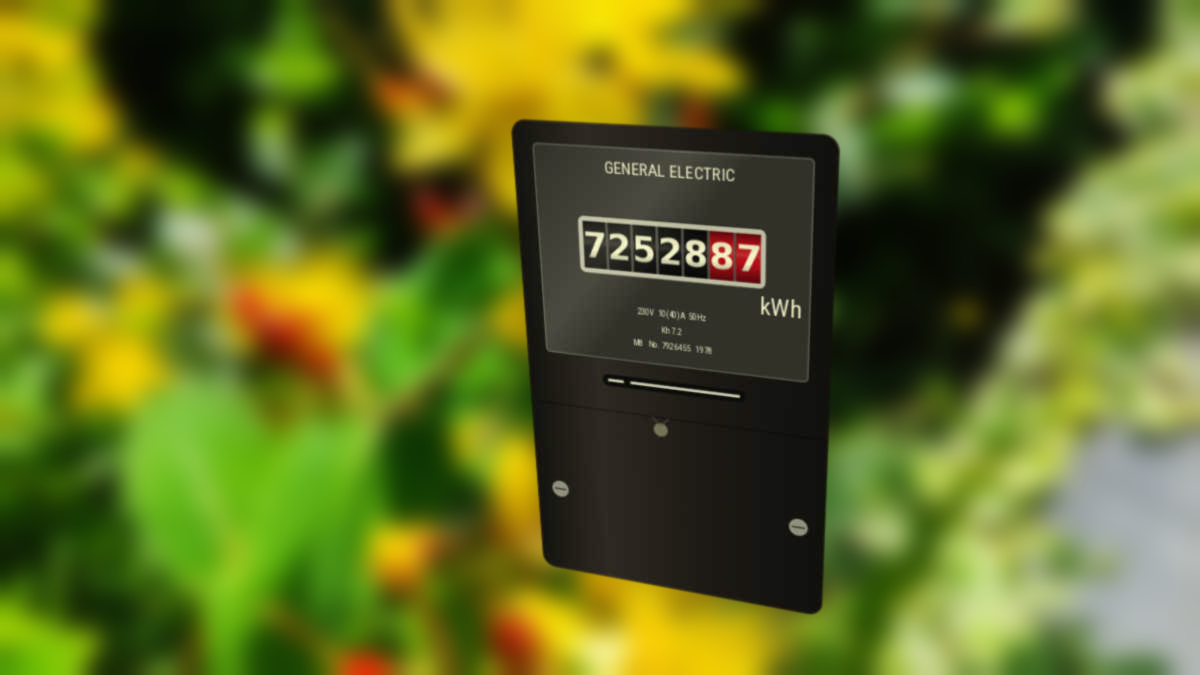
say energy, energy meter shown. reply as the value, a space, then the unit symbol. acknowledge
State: 72528.87 kWh
